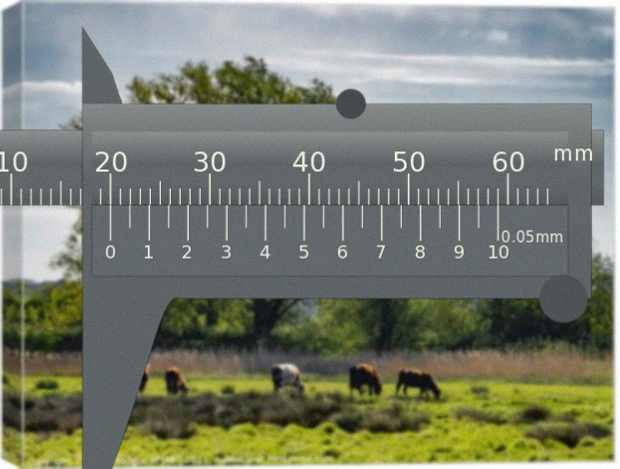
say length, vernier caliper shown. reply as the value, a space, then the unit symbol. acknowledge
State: 20.0 mm
